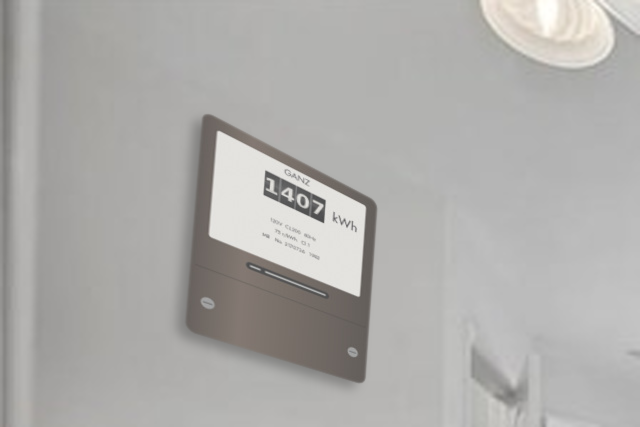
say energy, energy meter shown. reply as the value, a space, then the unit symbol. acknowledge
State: 1407 kWh
